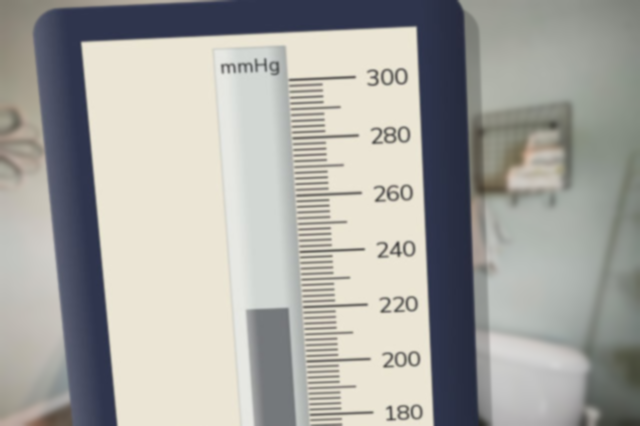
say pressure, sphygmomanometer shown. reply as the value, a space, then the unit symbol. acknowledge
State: 220 mmHg
